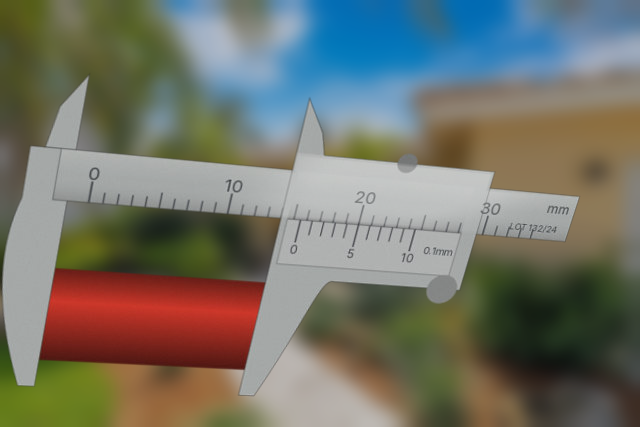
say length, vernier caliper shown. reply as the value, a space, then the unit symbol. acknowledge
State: 15.5 mm
